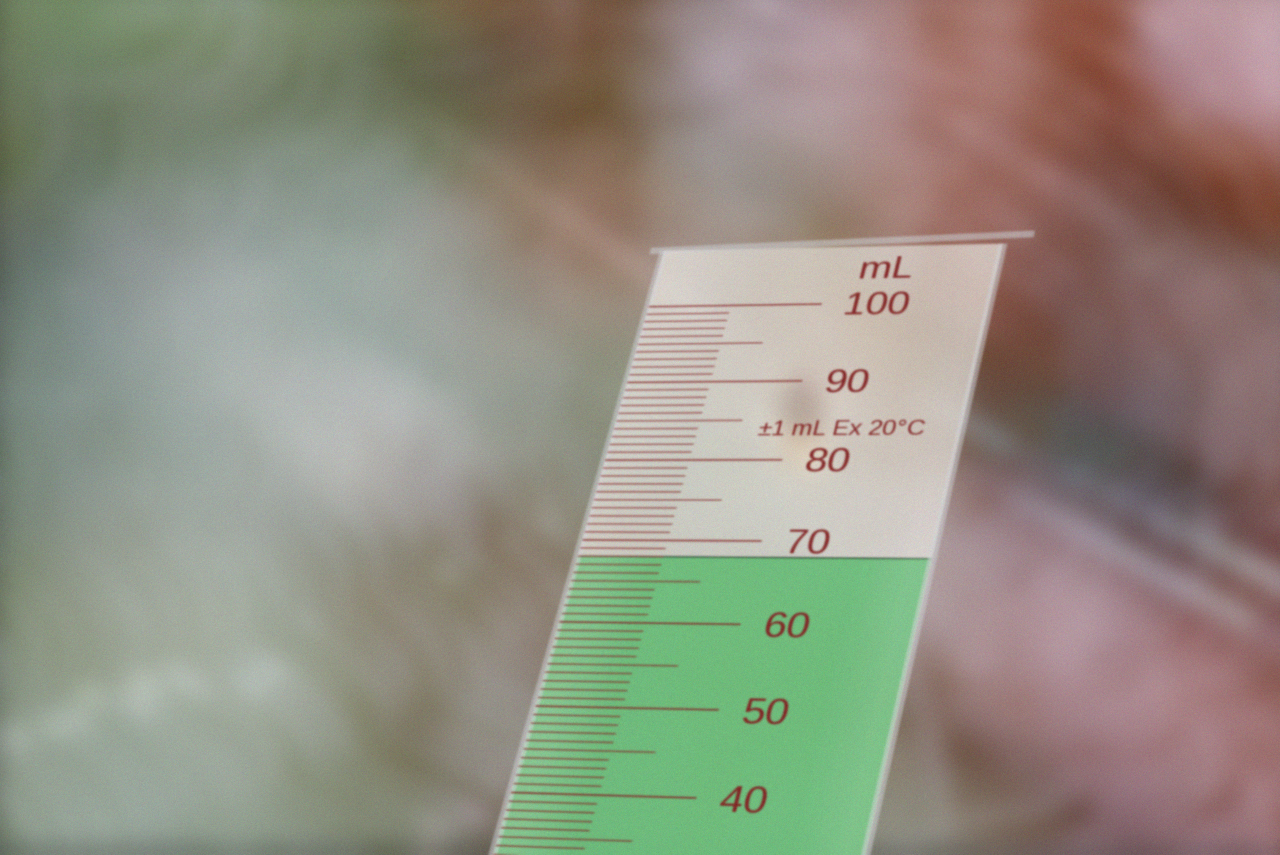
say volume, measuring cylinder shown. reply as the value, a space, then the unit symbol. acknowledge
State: 68 mL
